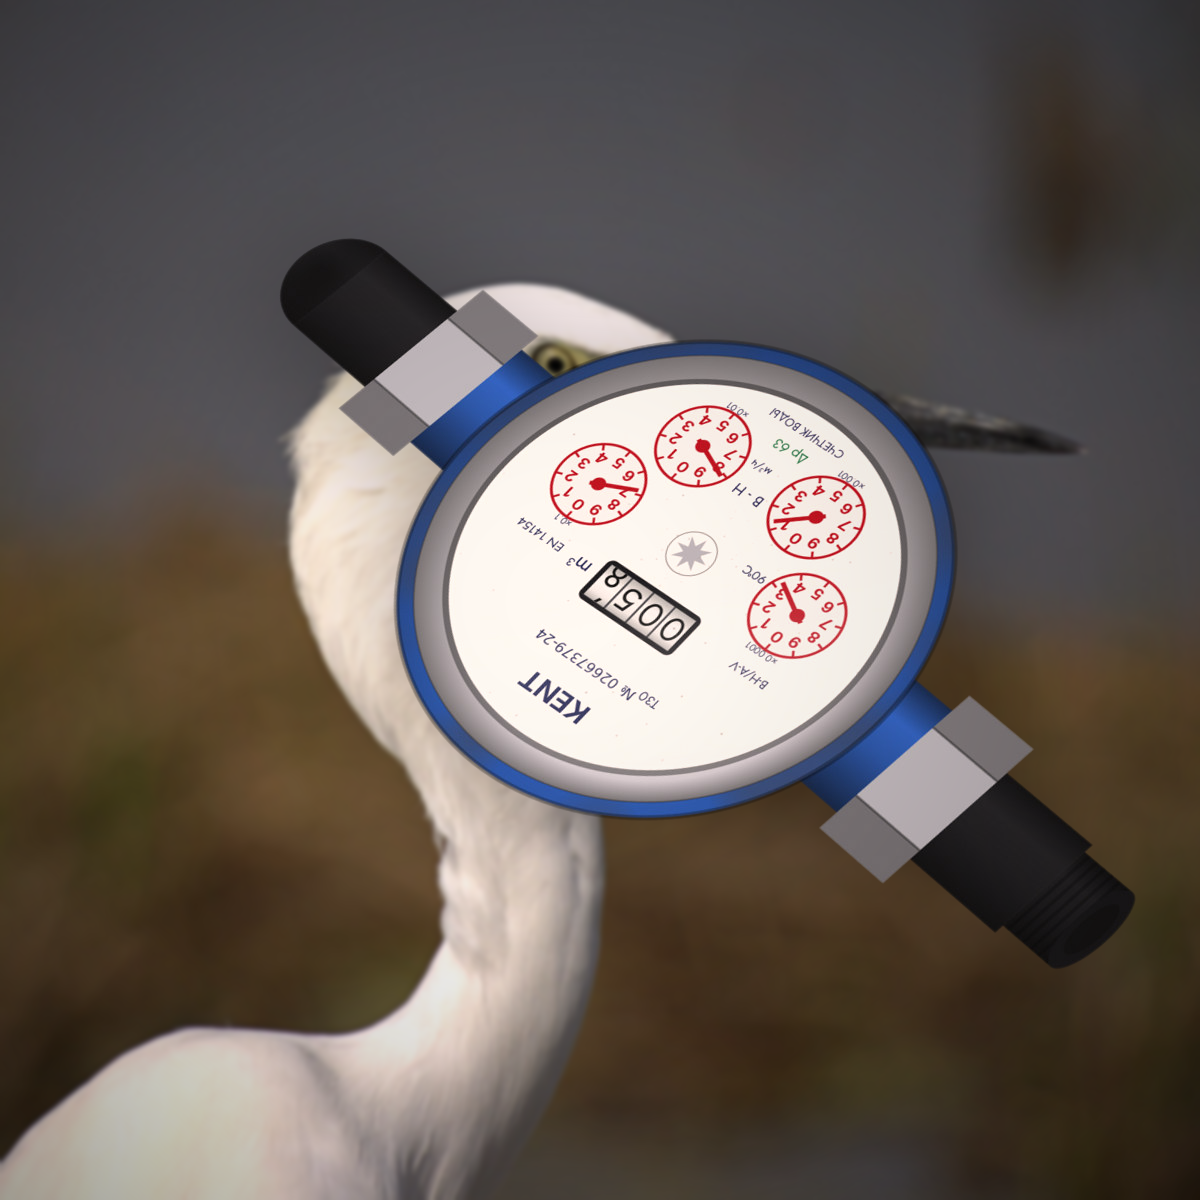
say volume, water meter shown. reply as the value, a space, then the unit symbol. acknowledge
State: 57.6813 m³
